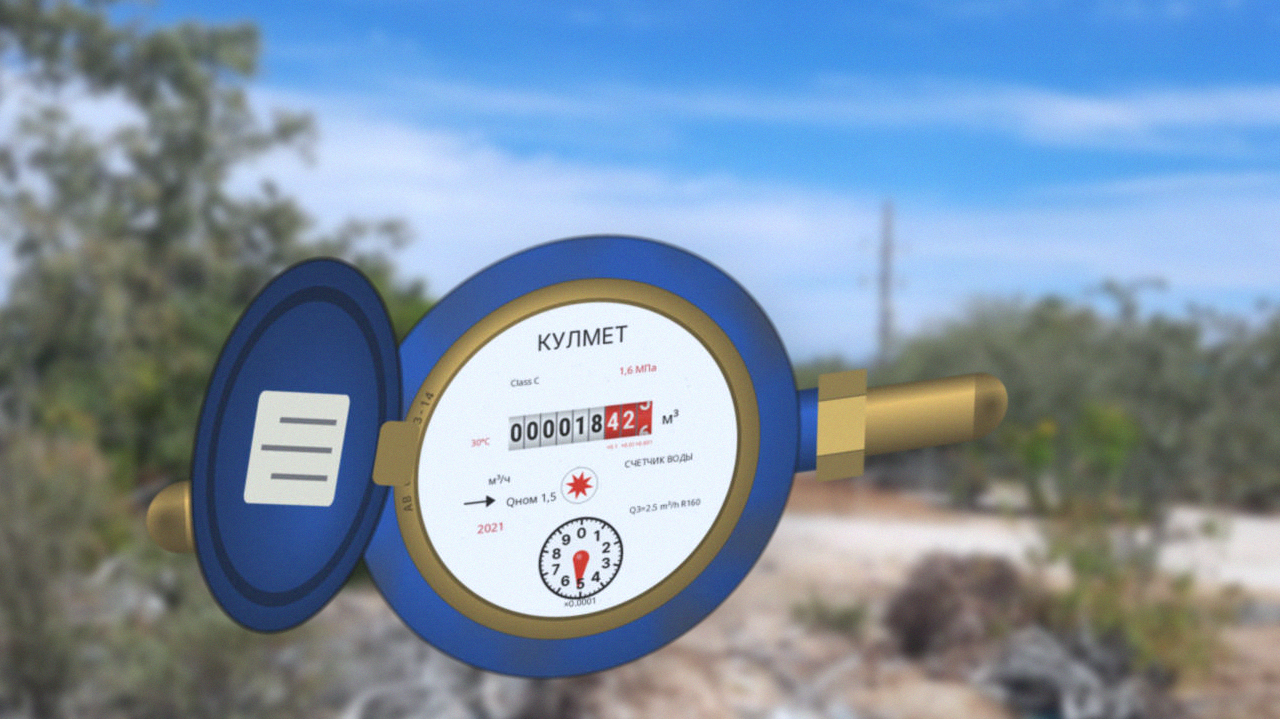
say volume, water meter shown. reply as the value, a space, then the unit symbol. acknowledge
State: 18.4255 m³
